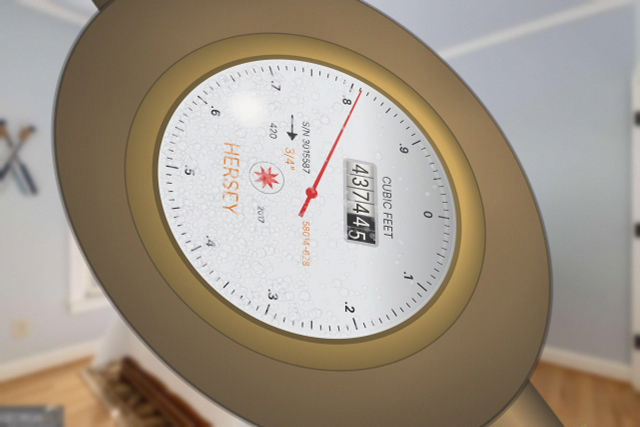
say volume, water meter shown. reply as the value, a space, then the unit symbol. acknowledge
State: 437444.81 ft³
